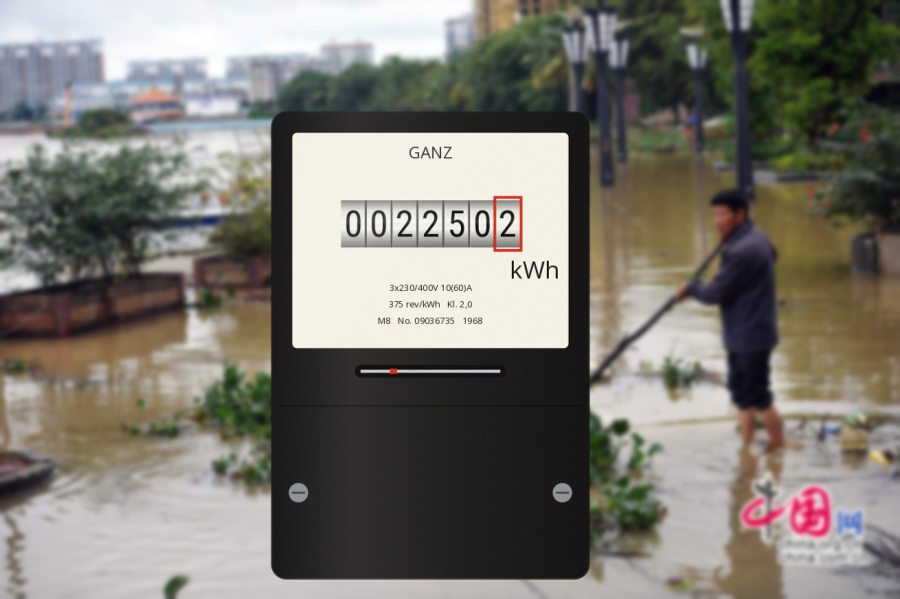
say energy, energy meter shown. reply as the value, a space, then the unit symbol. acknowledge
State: 2250.2 kWh
